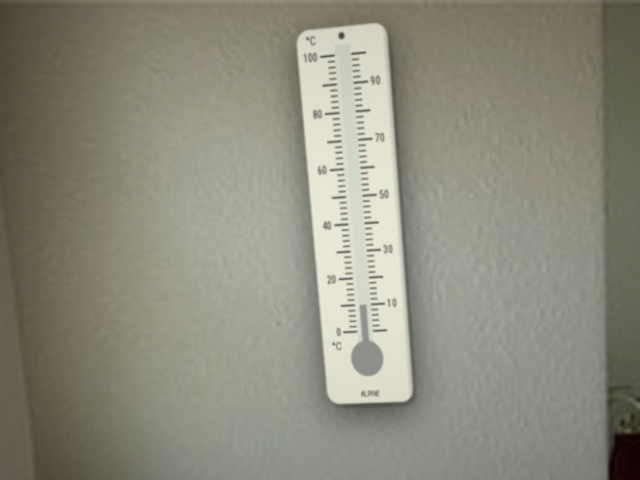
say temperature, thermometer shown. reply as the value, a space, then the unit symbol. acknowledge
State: 10 °C
